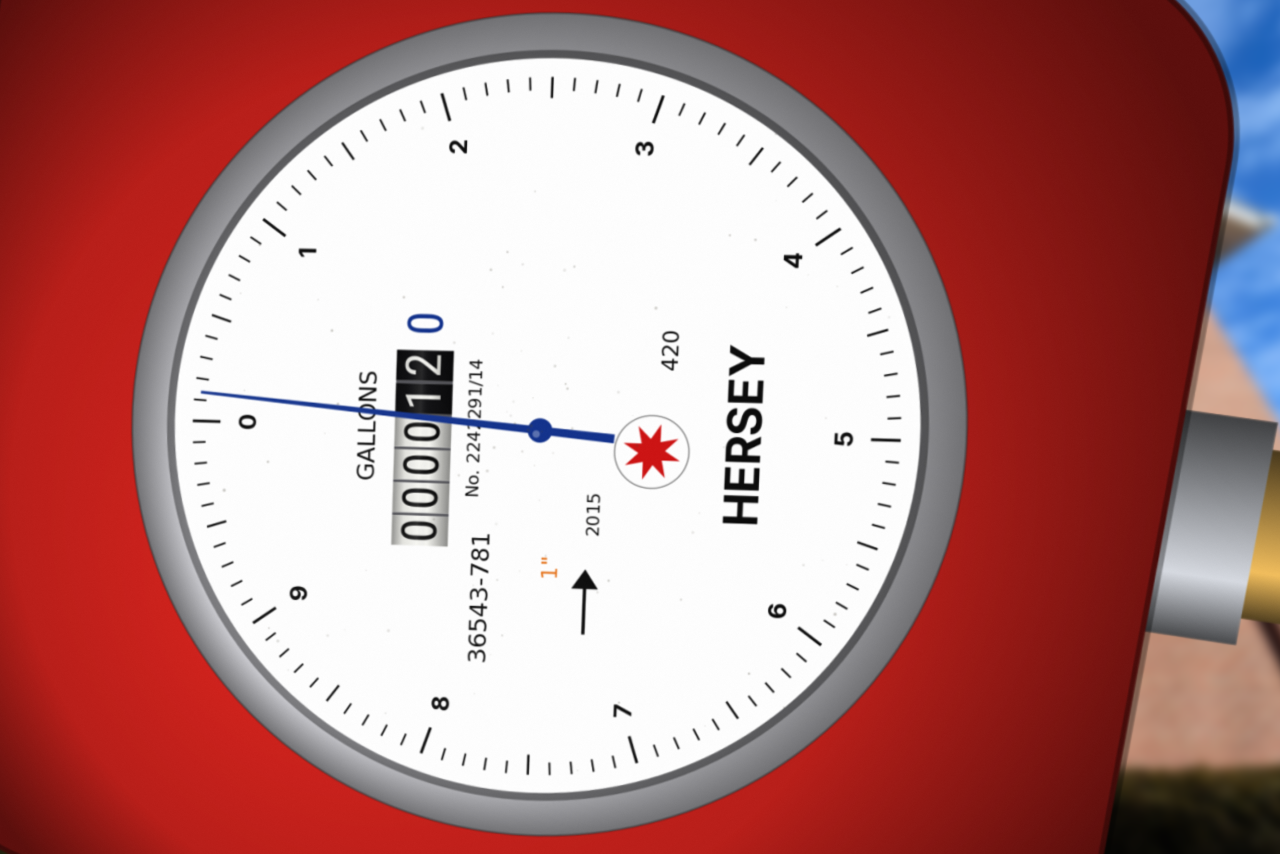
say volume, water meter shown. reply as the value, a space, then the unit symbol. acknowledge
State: 120.1 gal
